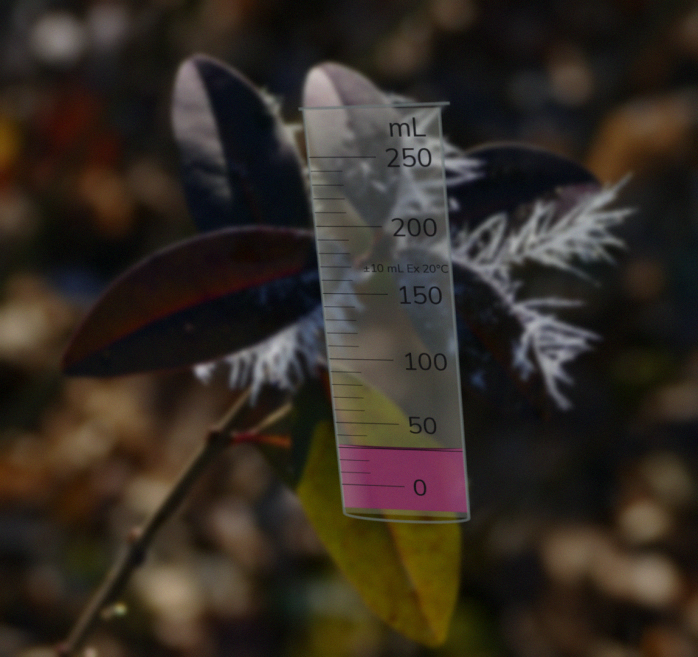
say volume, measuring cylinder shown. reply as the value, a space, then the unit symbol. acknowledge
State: 30 mL
